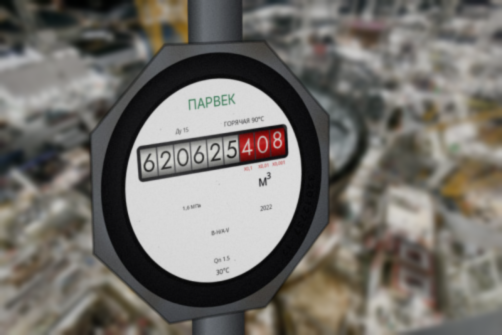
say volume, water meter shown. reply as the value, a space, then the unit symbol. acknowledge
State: 620625.408 m³
